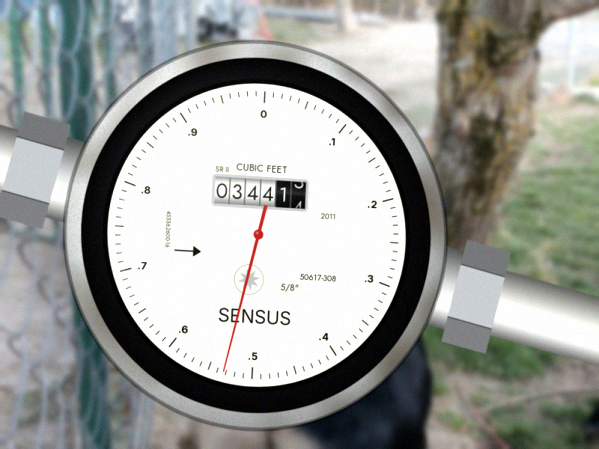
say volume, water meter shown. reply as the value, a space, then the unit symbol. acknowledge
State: 34413.53 ft³
